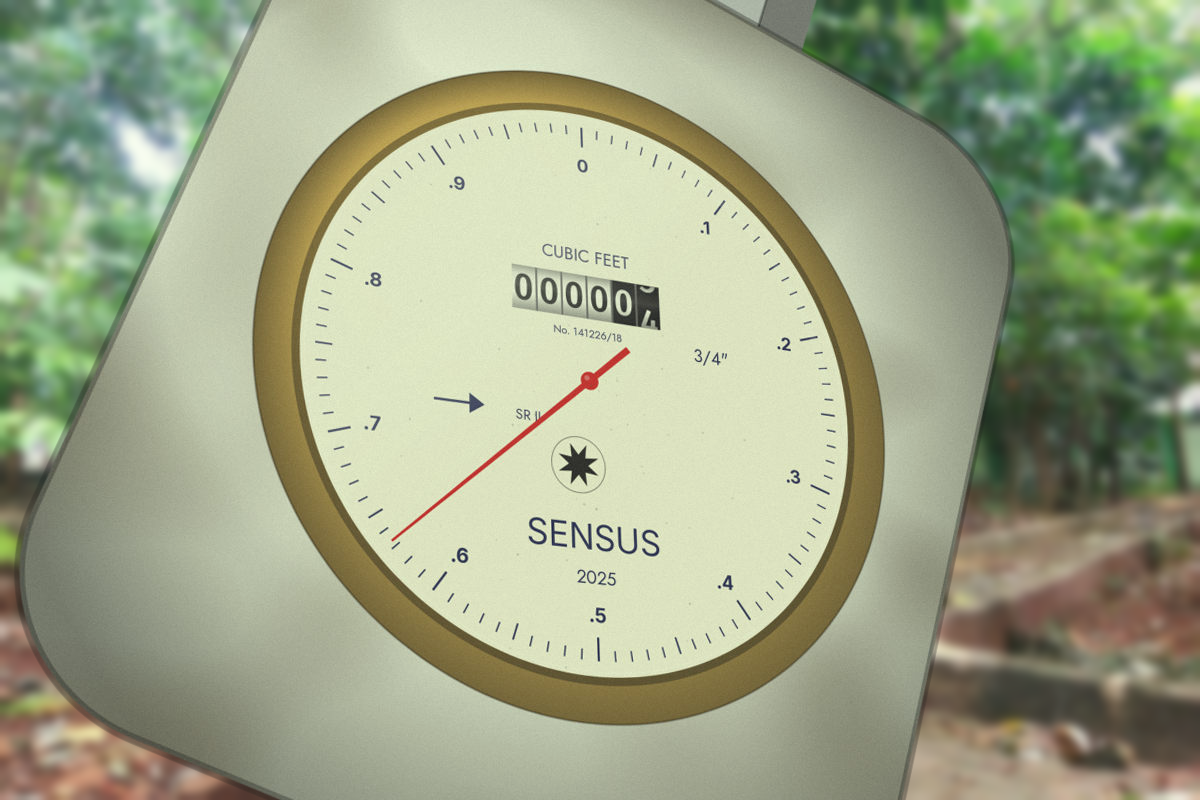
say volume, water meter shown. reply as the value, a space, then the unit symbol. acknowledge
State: 3.63 ft³
